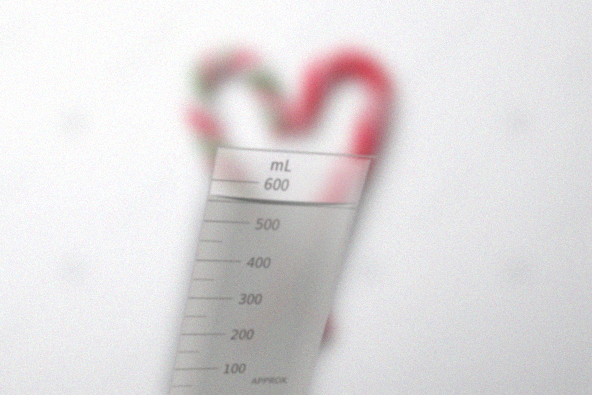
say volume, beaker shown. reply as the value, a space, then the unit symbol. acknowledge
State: 550 mL
